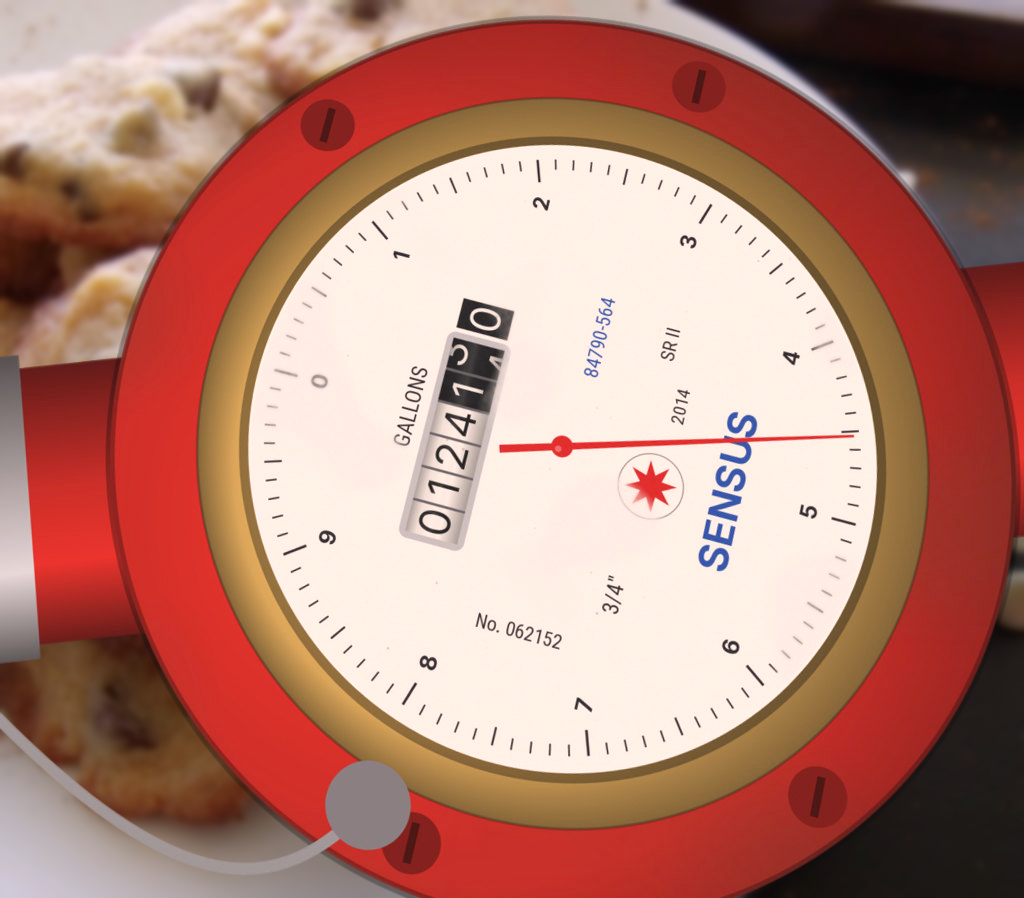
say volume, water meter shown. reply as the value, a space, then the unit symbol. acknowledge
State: 124134.5 gal
